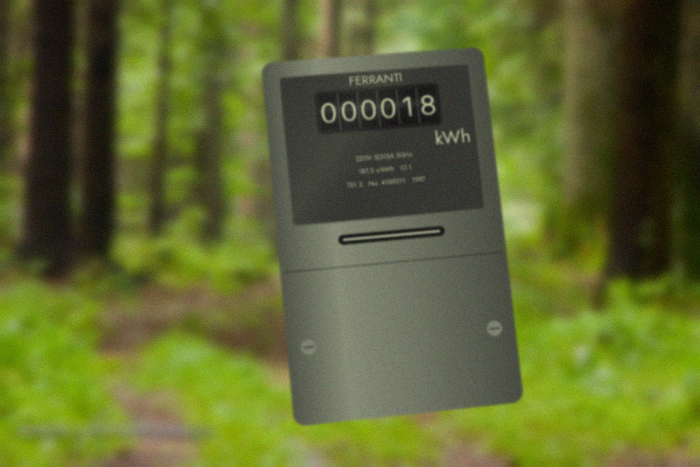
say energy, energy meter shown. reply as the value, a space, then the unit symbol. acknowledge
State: 18 kWh
